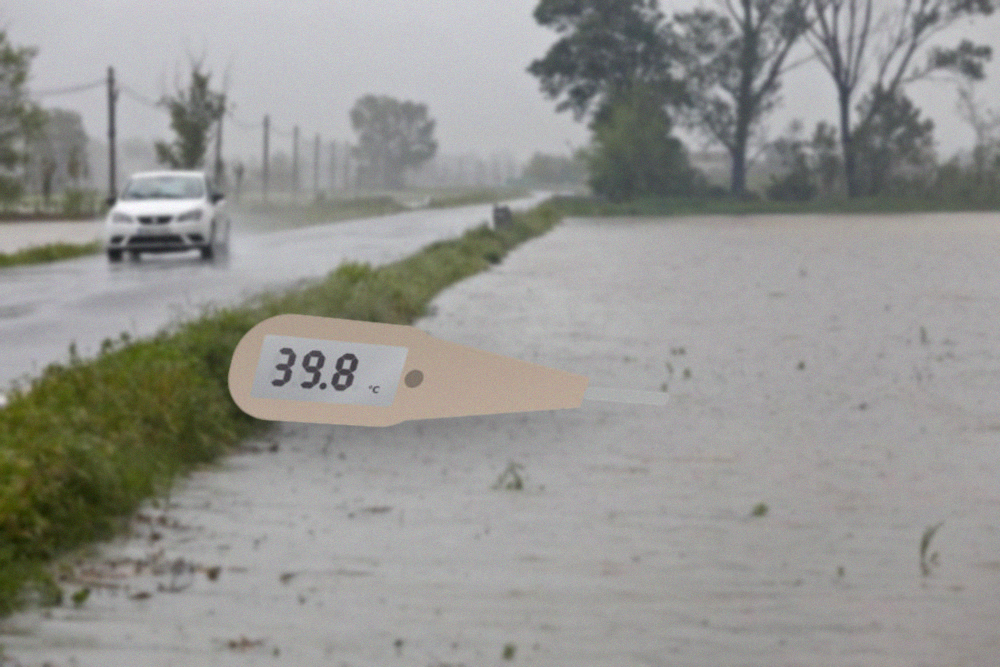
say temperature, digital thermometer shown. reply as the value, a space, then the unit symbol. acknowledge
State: 39.8 °C
